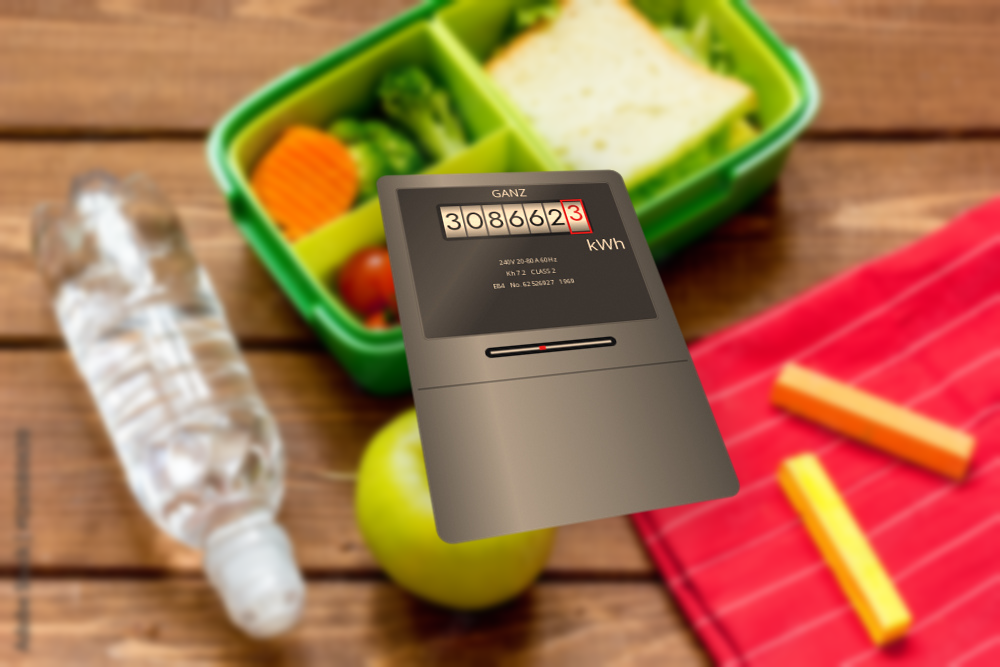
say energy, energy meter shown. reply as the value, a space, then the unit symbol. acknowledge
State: 308662.3 kWh
